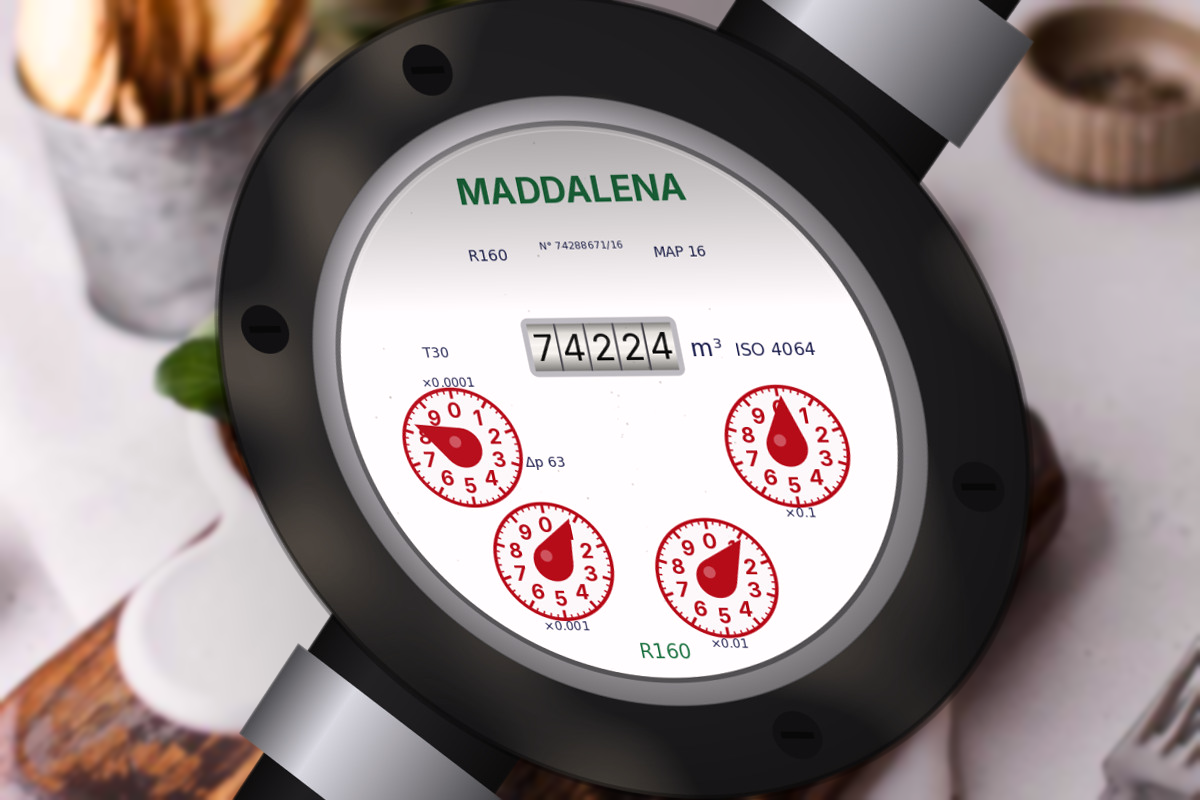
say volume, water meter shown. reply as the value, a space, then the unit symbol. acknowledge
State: 74224.0108 m³
